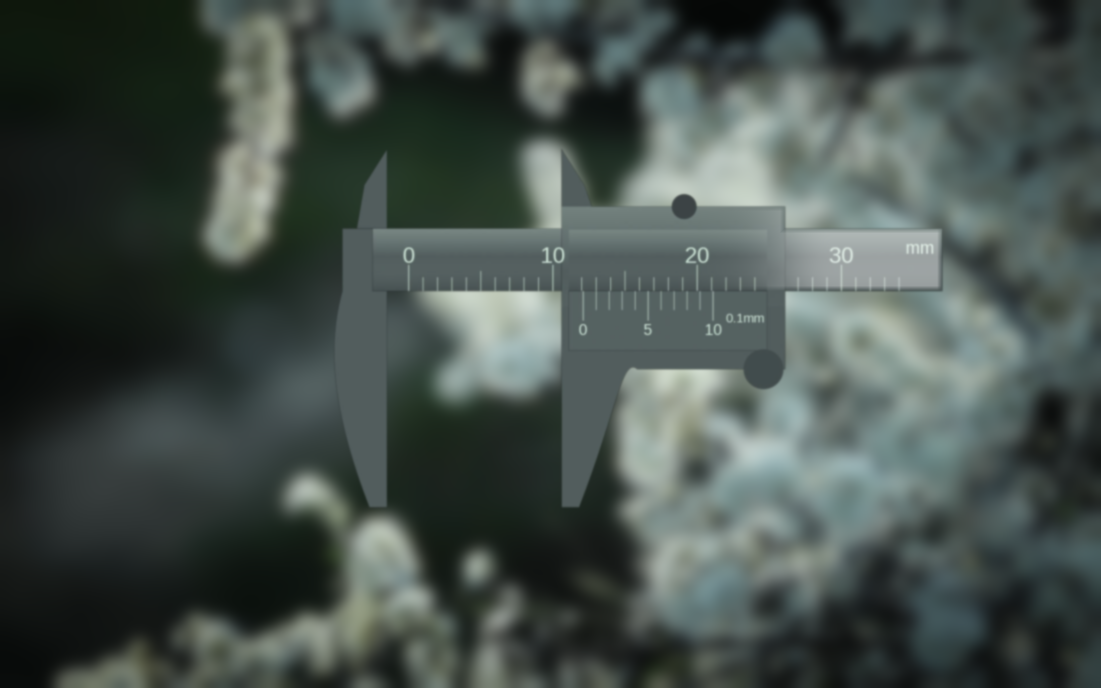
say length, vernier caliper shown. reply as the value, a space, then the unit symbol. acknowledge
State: 12.1 mm
